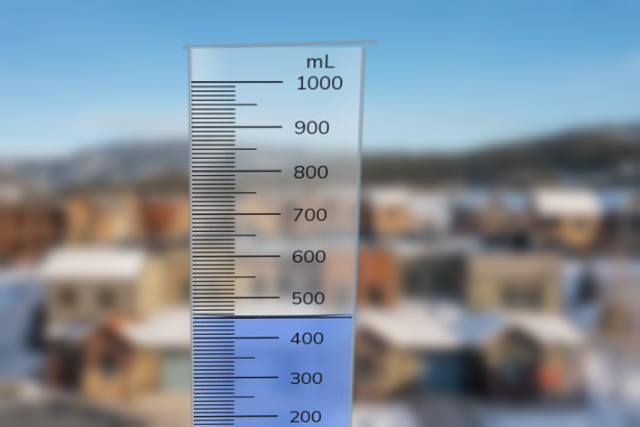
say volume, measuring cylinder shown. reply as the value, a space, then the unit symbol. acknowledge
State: 450 mL
